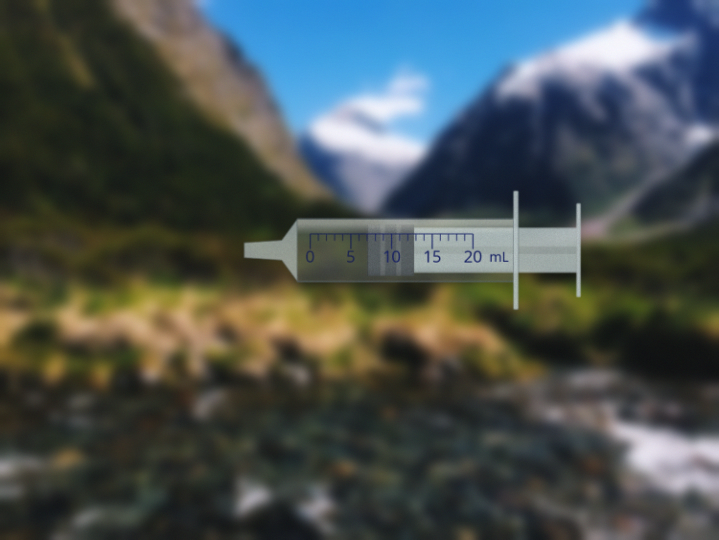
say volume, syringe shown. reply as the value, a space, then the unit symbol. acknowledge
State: 7 mL
